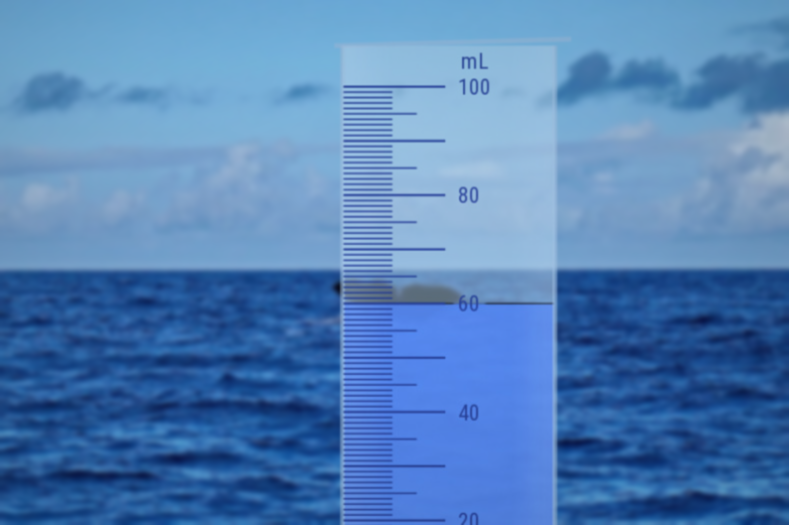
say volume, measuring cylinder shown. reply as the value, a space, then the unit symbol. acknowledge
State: 60 mL
